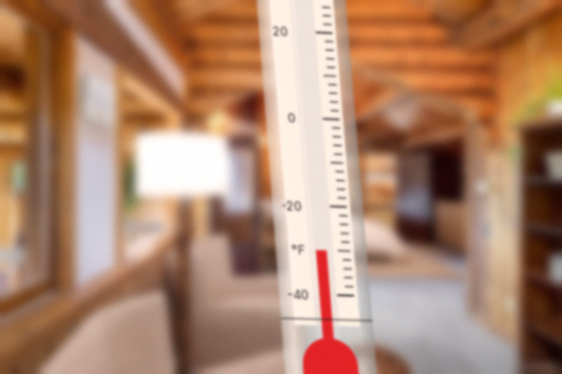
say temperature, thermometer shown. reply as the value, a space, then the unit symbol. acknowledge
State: -30 °F
